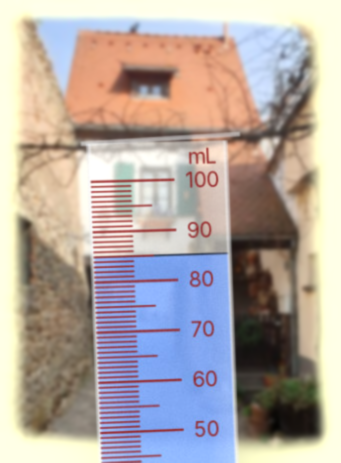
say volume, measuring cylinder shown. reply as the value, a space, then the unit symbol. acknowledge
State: 85 mL
